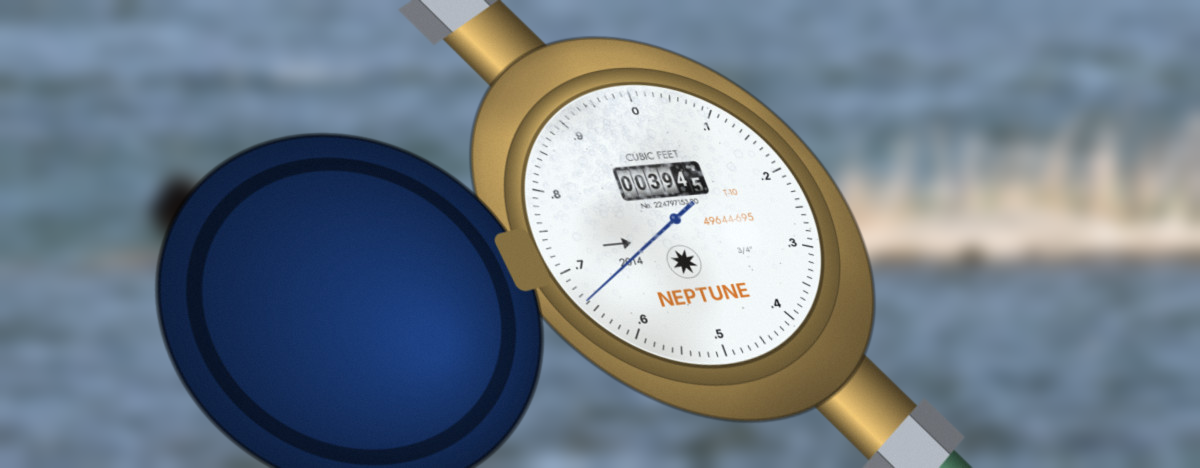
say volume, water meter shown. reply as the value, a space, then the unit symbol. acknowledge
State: 3944.66 ft³
